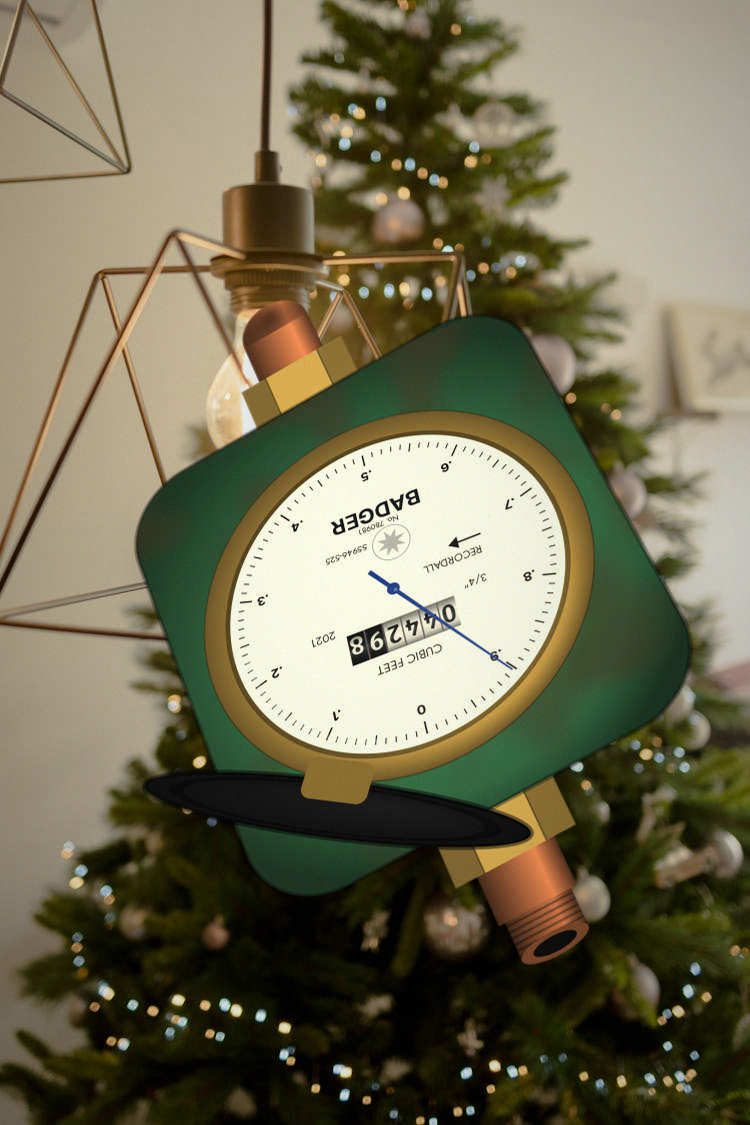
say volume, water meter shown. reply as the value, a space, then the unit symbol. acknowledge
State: 44297.90 ft³
